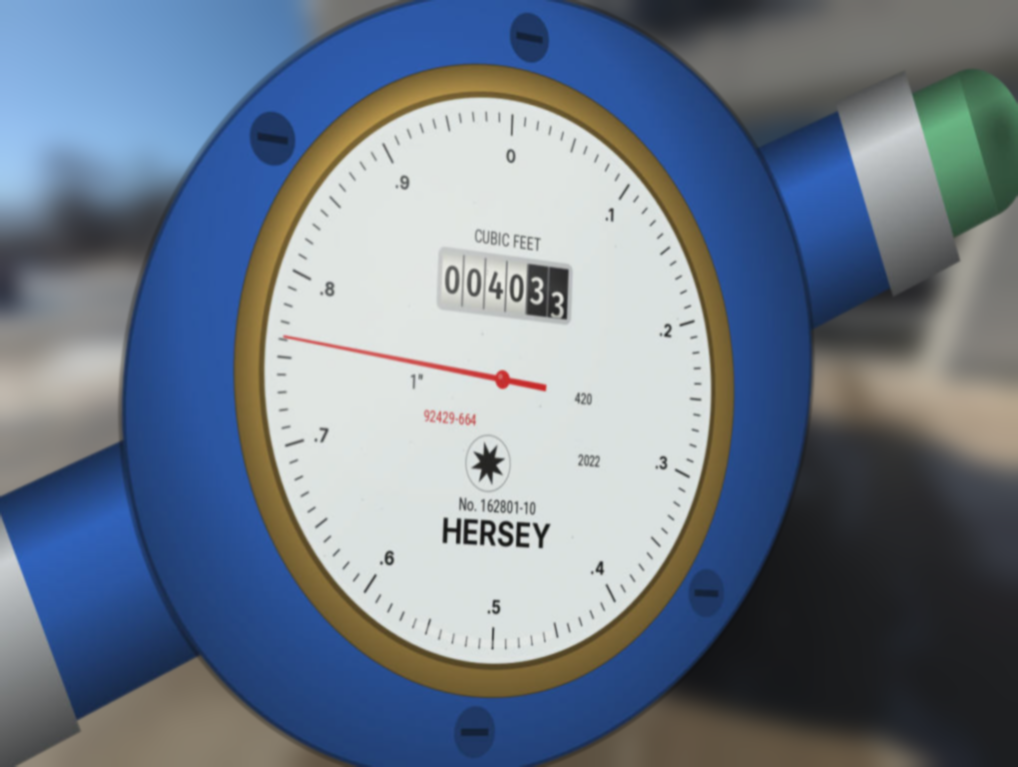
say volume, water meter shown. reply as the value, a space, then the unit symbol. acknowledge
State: 4032.76 ft³
